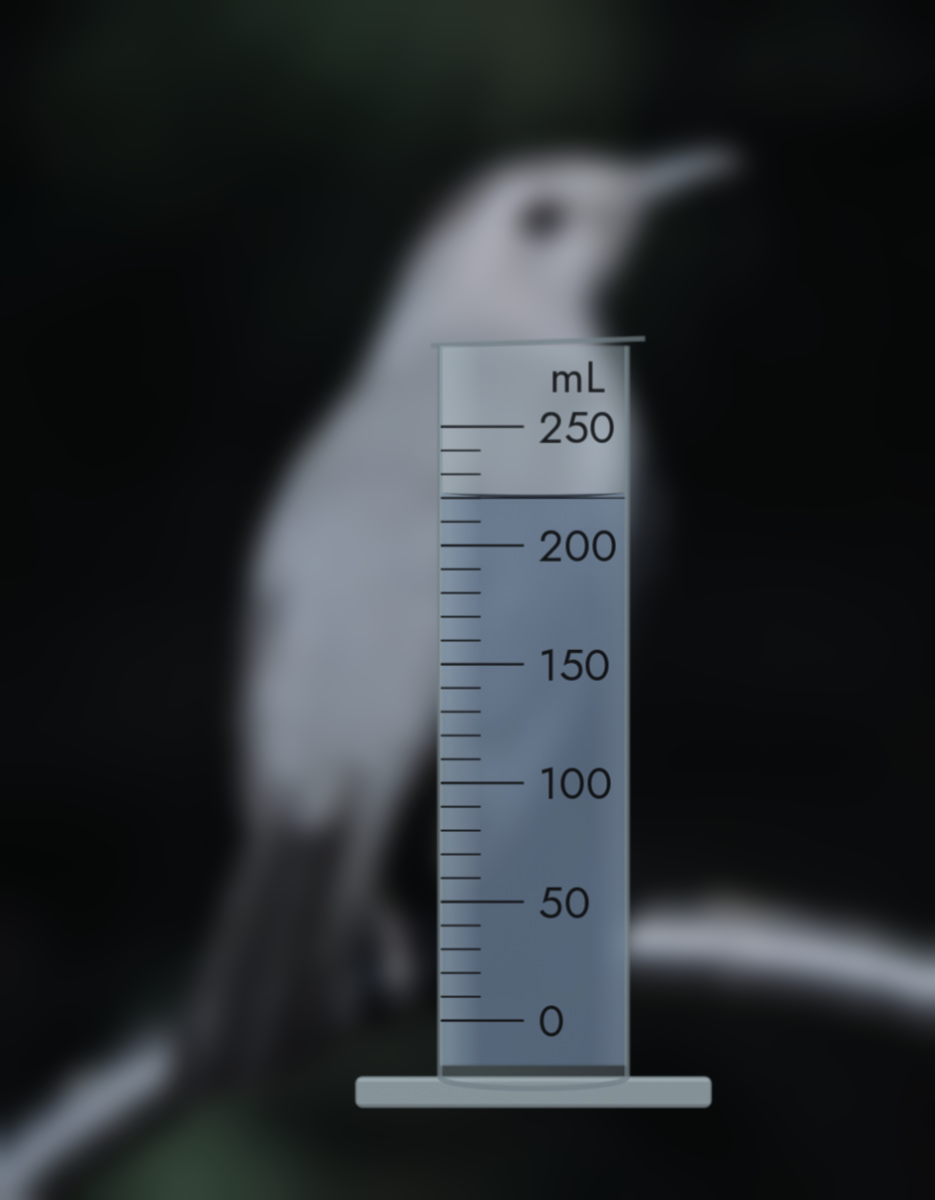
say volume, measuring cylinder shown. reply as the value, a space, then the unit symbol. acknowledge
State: 220 mL
